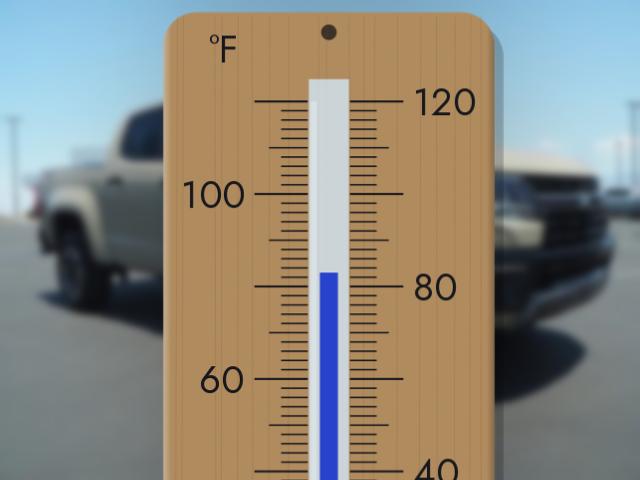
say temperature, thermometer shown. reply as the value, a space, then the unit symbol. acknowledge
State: 83 °F
